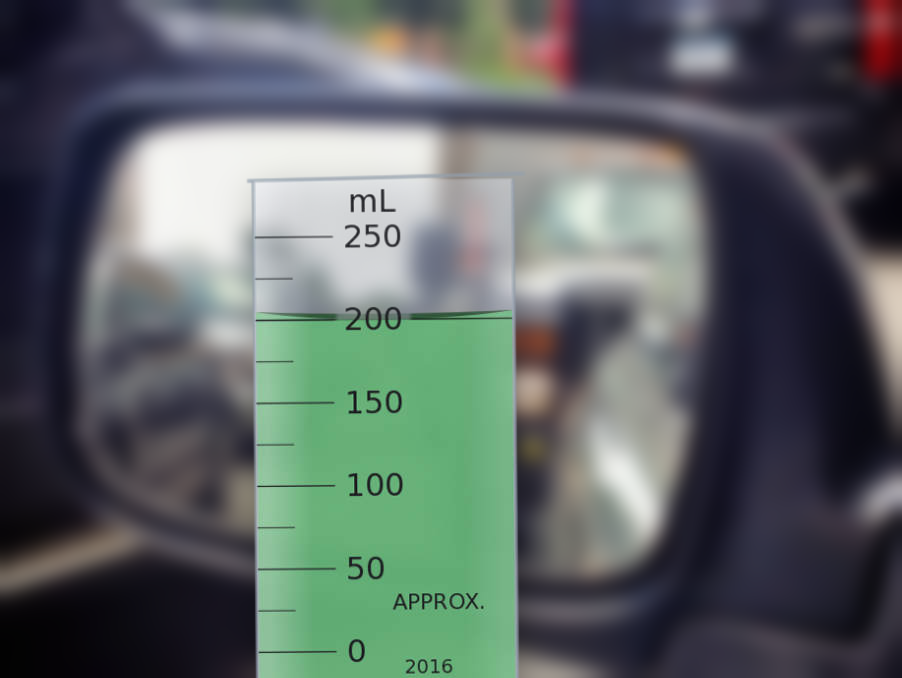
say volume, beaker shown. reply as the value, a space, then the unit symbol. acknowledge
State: 200 mL
